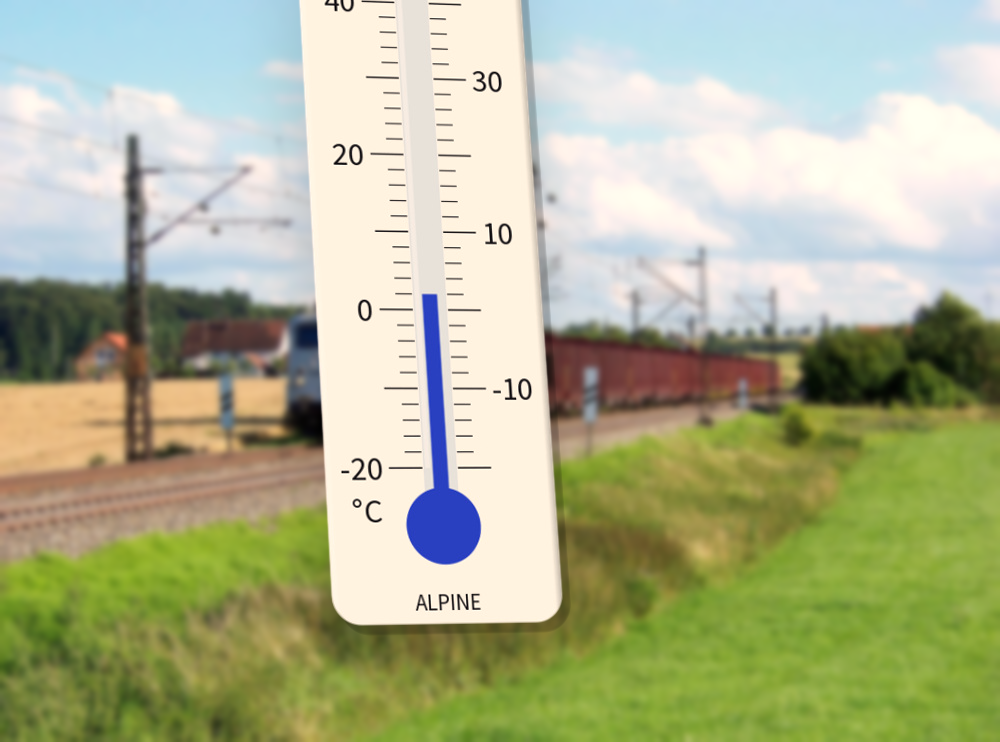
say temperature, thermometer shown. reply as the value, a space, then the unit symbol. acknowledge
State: 2 °C
